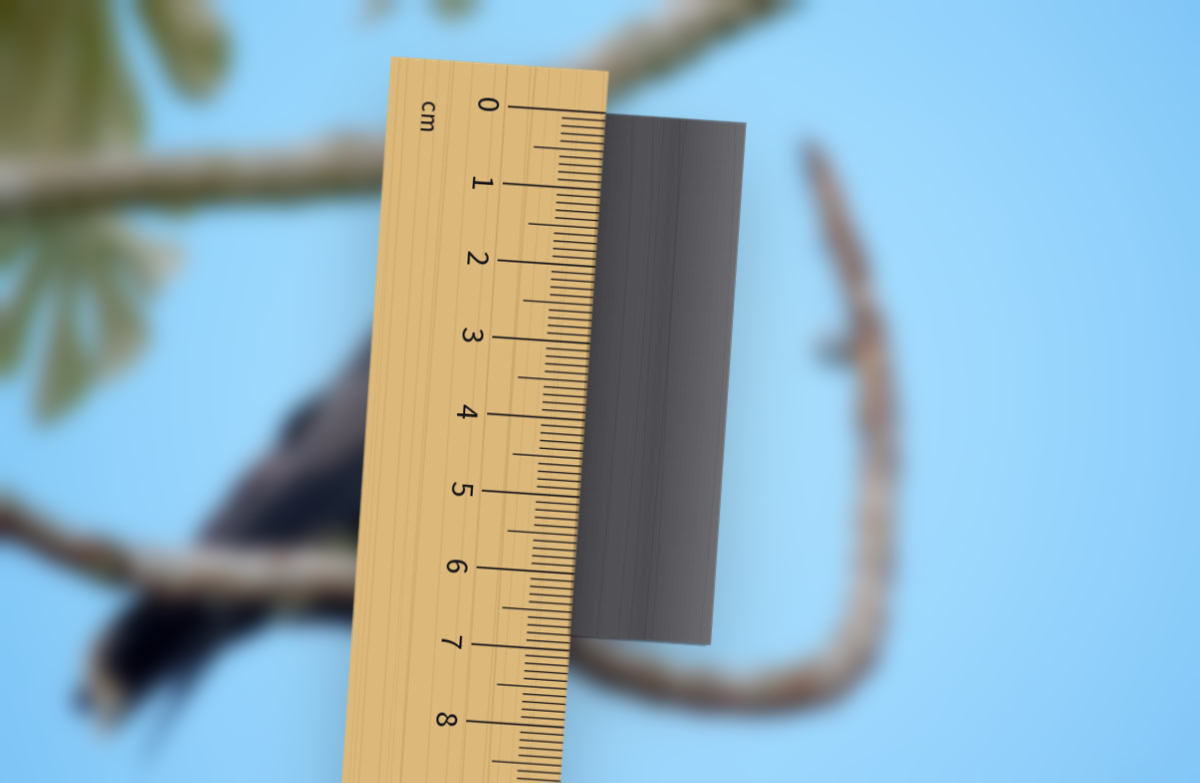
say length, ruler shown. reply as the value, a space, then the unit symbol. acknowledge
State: 6.8 cm
